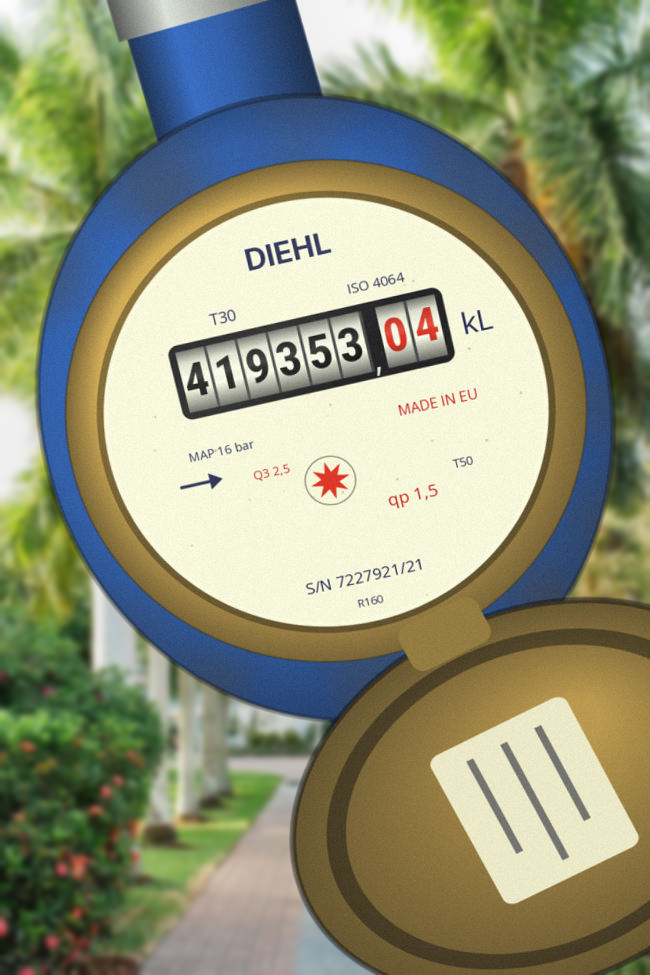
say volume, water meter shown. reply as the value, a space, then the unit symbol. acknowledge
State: 419353.04 kL
